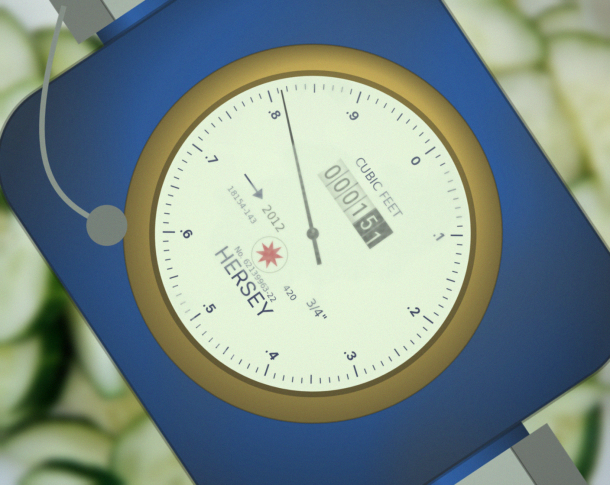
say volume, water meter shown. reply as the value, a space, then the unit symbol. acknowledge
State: 150.81 ft³
